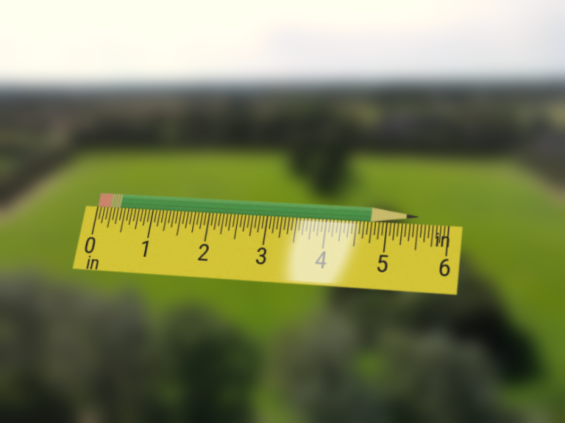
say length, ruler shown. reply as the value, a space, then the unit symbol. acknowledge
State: 5.5 in
